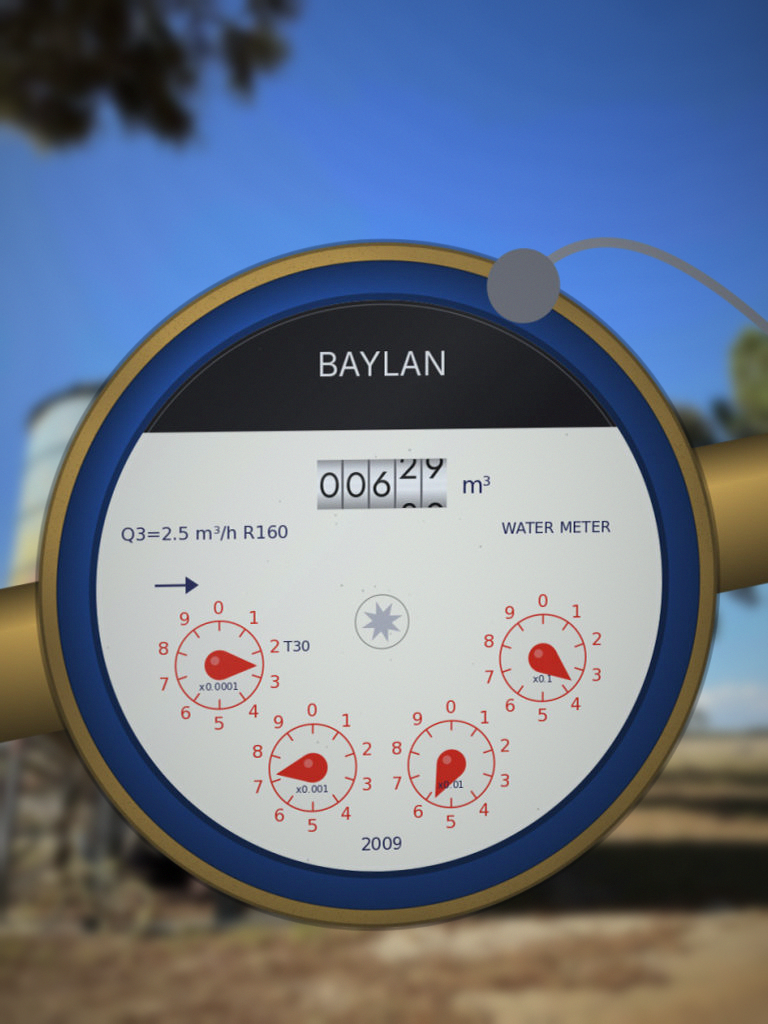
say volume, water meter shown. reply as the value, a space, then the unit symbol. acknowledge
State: 629.3572 m³
